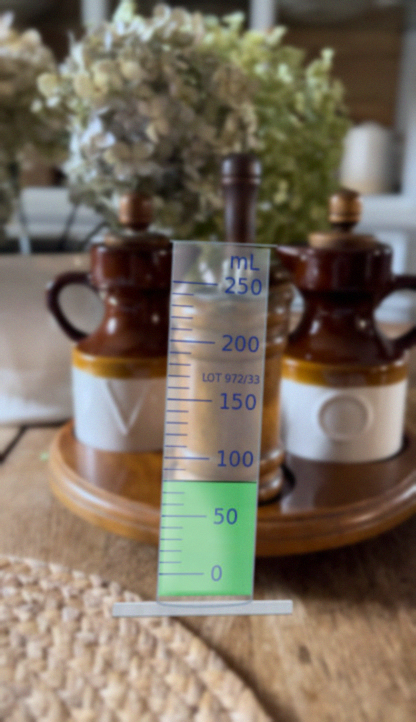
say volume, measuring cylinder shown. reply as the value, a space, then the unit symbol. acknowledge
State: 80 mL
